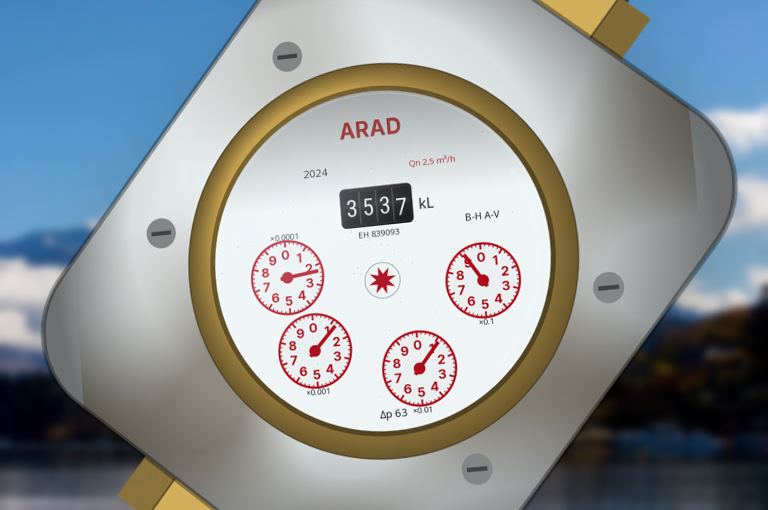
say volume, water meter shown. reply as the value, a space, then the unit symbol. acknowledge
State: 3536.9112 kL
